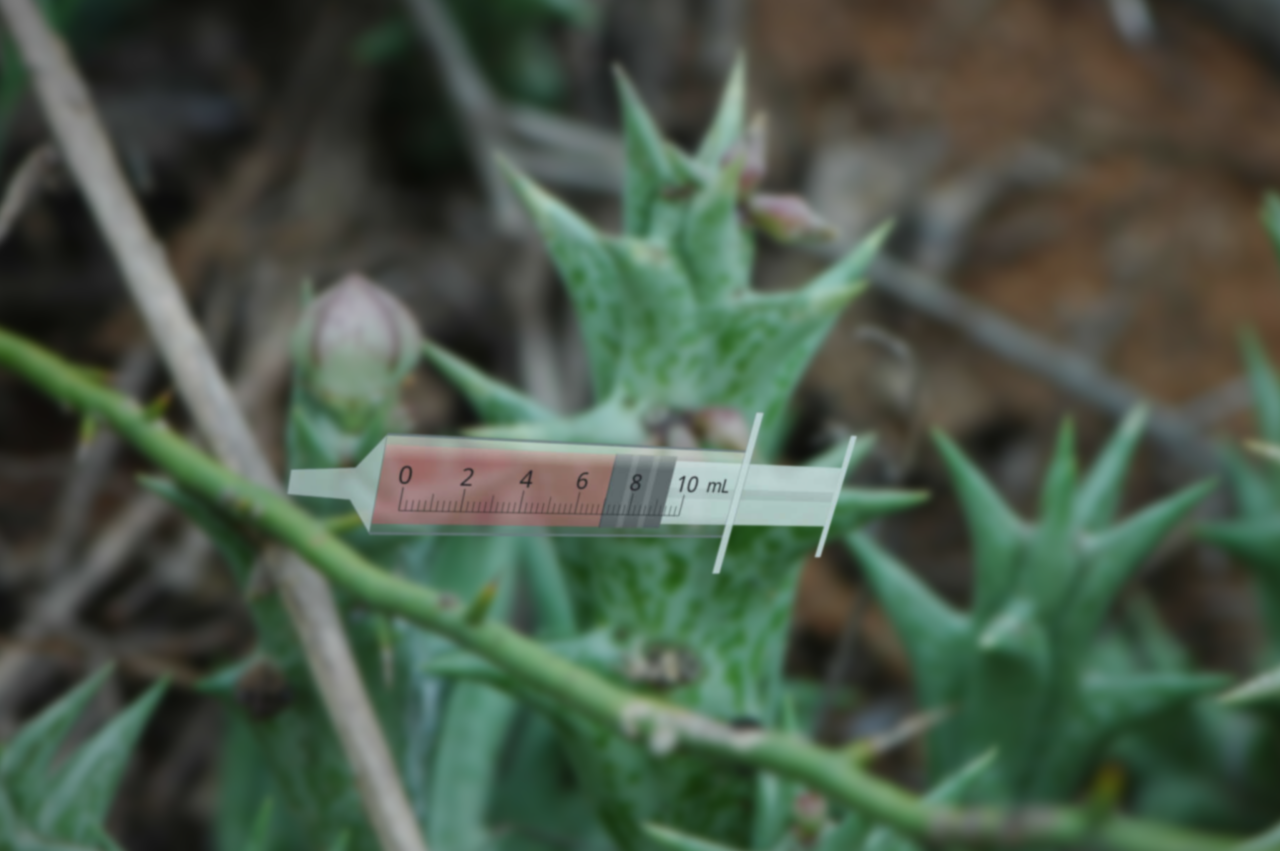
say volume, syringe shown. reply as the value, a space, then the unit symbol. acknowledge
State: 7 mL
